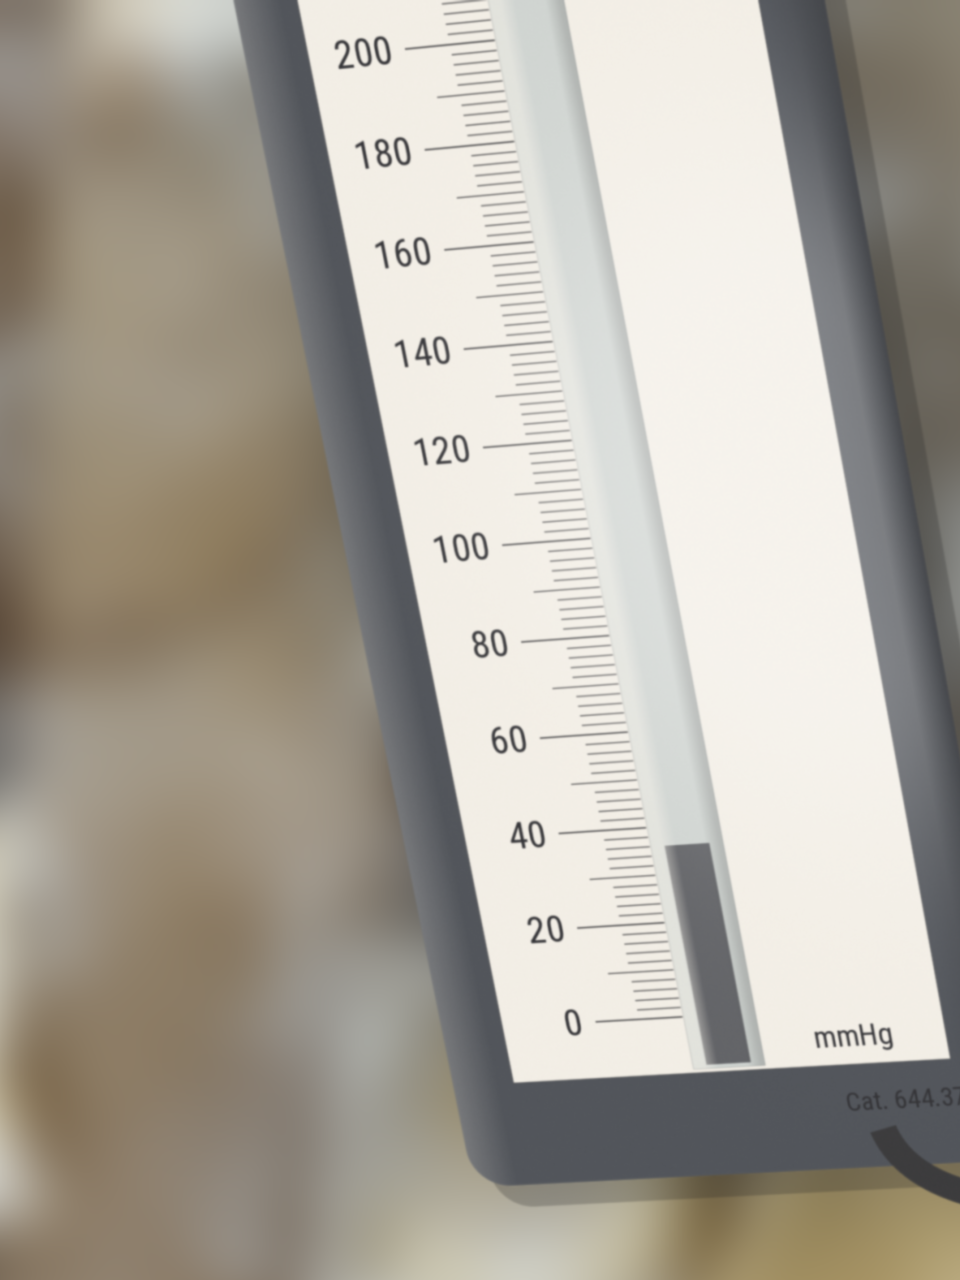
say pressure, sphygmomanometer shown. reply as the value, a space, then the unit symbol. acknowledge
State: 36 mmHg
